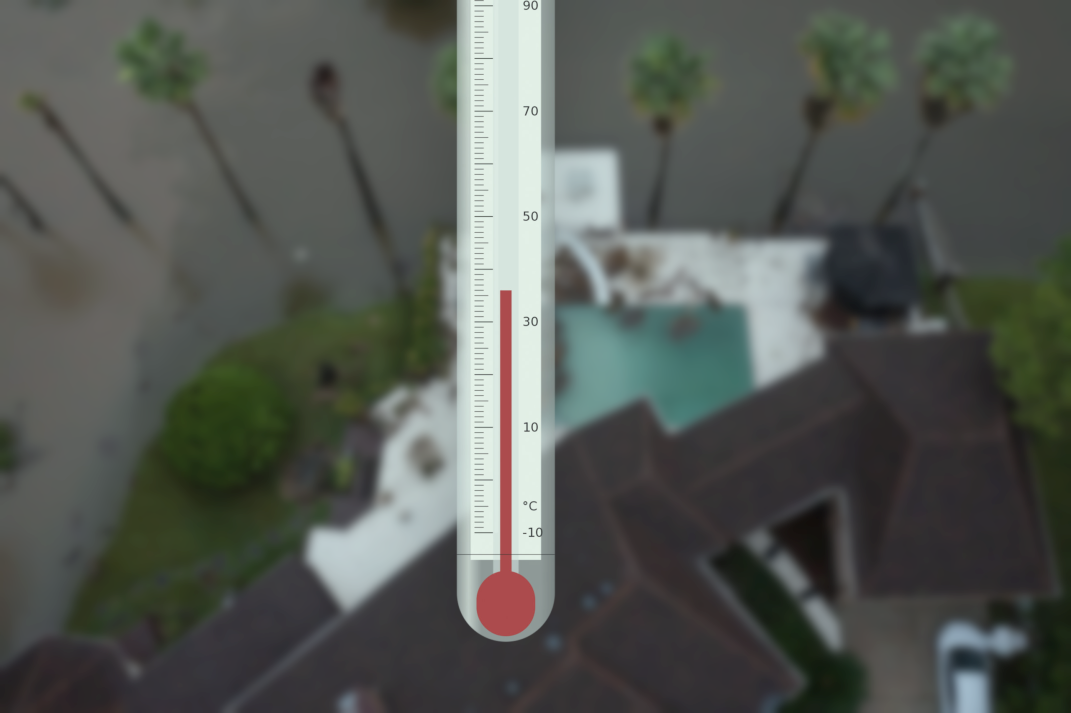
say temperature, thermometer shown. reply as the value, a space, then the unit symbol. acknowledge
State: 36 °C
